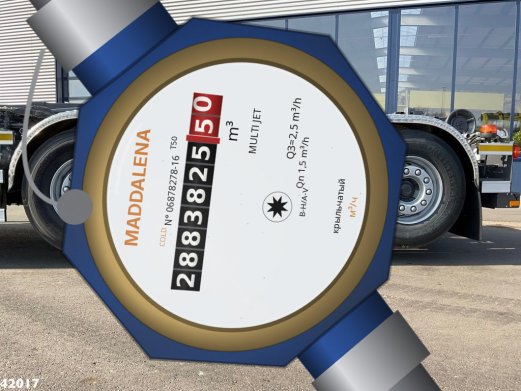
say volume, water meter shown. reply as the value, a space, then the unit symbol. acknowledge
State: 2883825.50 m³
